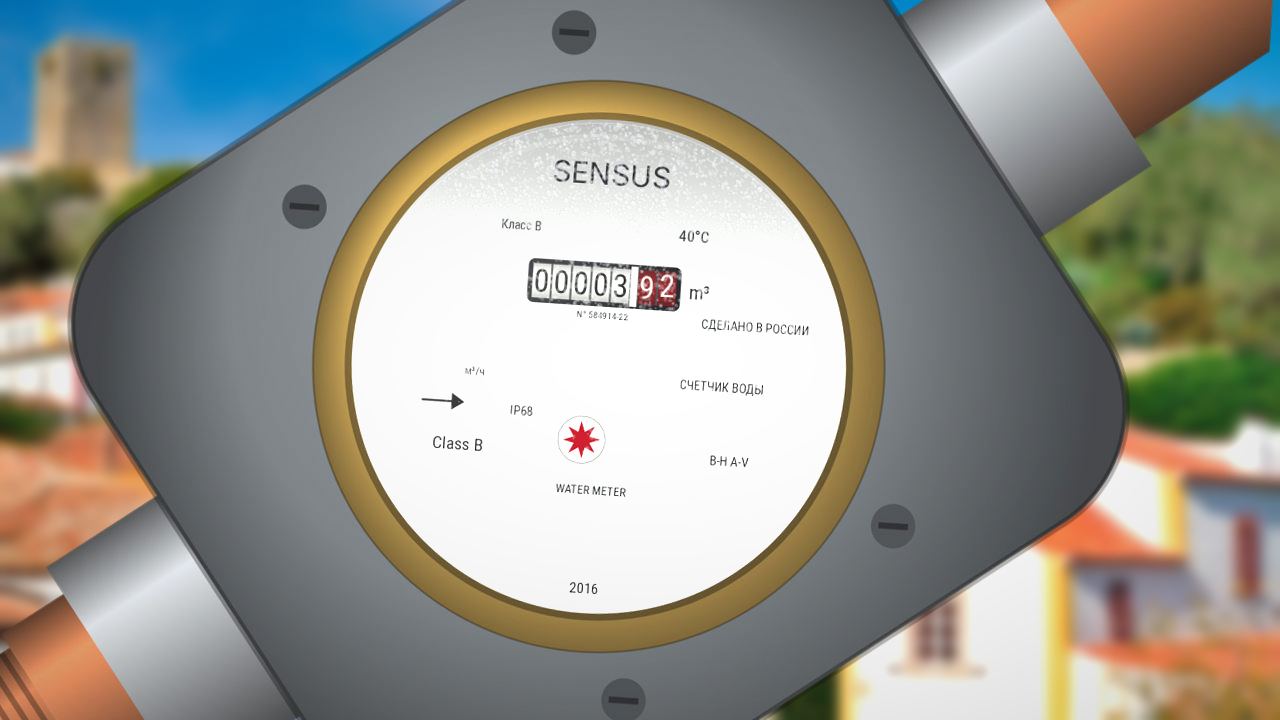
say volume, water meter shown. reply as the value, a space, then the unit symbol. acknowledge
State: 3.92 m³
